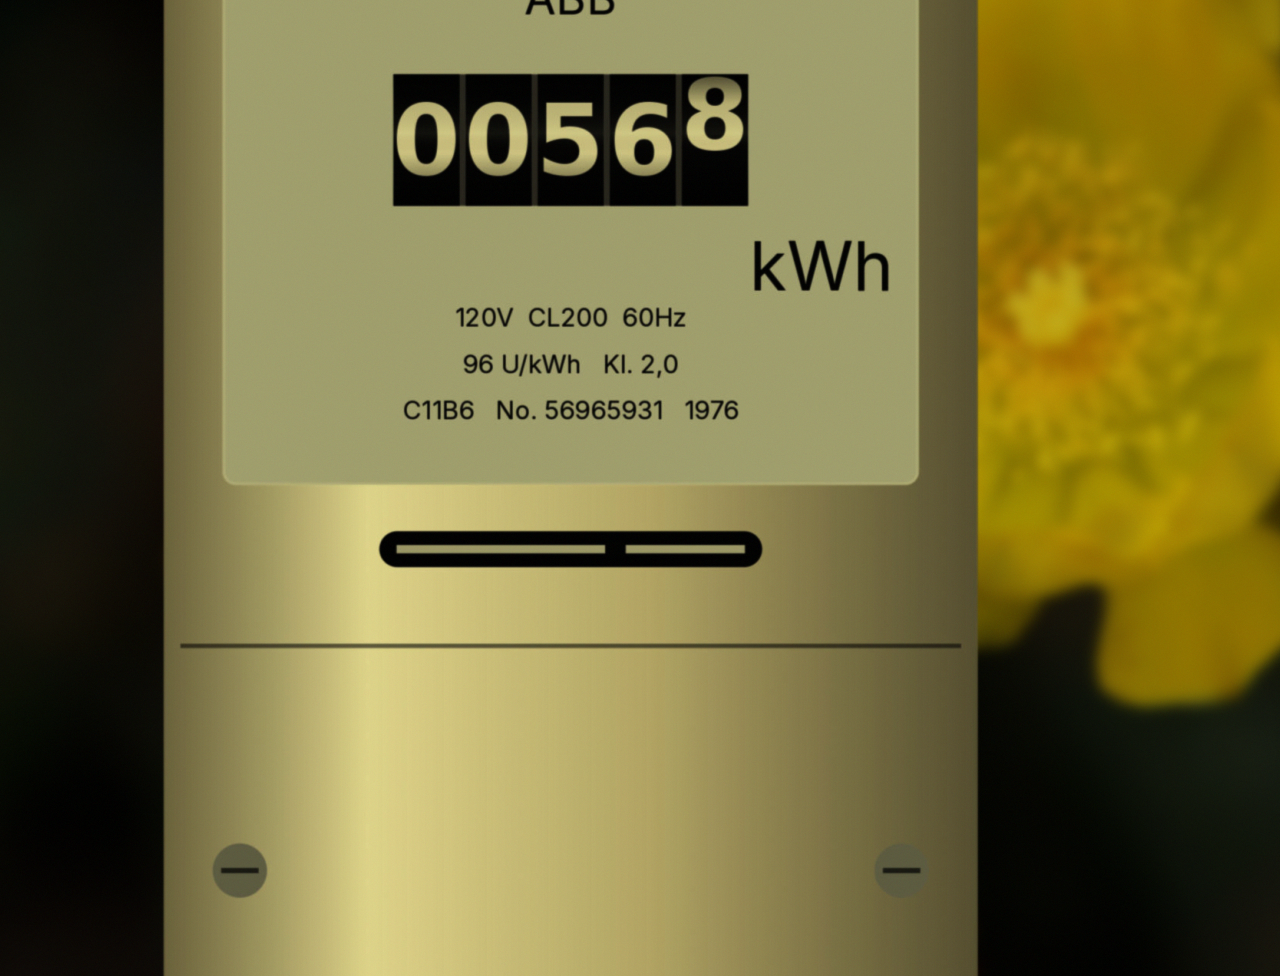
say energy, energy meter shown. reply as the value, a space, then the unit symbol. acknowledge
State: 568 kWh
